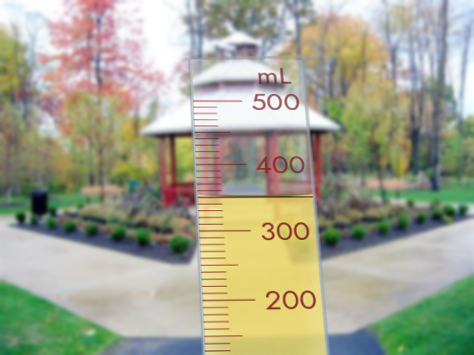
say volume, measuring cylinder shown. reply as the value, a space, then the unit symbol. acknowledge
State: 350 mL
